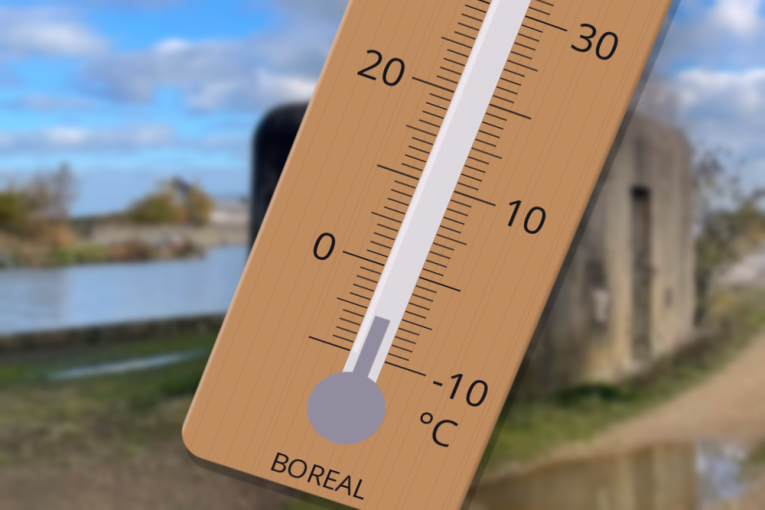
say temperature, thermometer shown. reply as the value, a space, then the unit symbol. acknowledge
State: -5.5 °C
